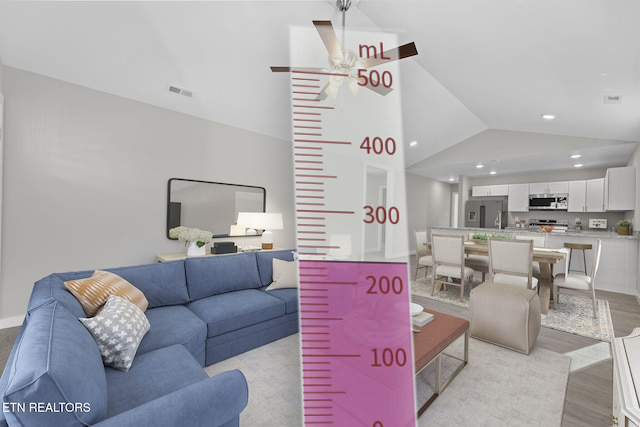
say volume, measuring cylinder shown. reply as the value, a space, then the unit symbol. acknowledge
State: 230 mL
